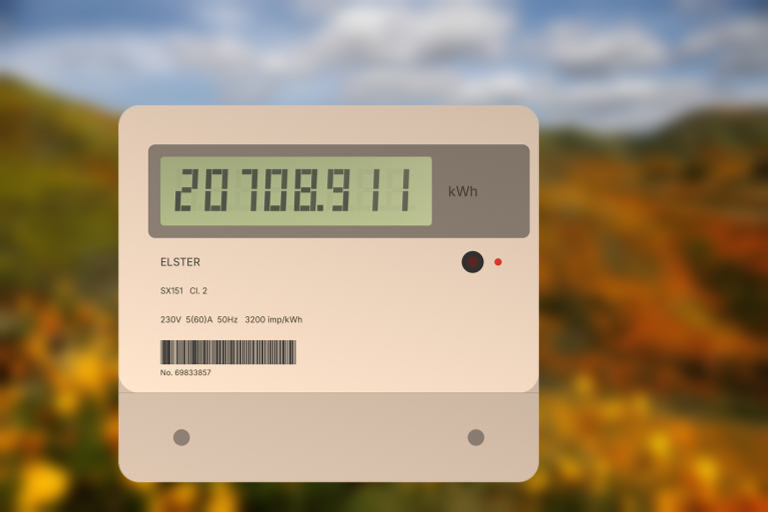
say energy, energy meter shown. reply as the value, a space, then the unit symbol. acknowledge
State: 20708.911 kWh
